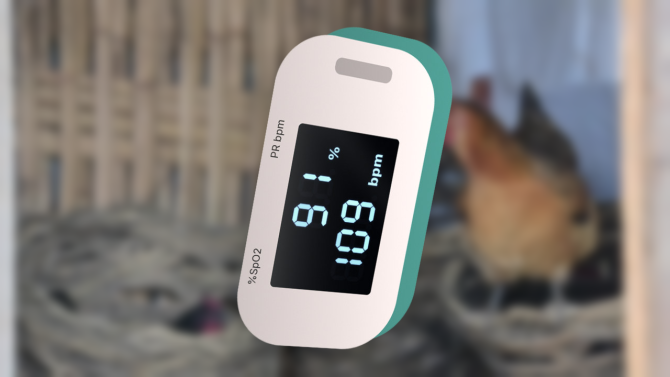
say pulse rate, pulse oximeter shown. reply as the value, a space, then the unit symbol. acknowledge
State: 109 bpm
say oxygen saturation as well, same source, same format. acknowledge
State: 91 %
